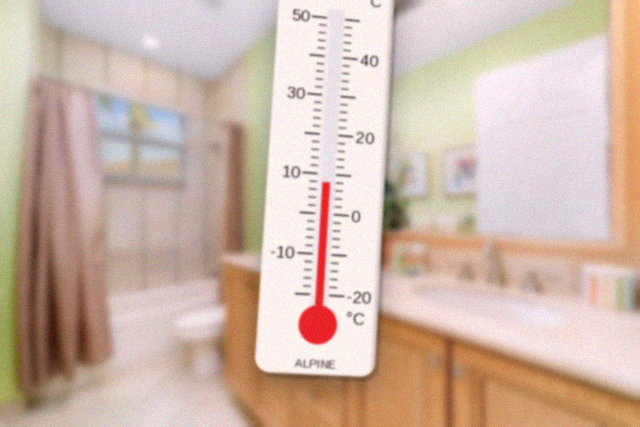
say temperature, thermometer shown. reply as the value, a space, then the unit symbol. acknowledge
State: 8 °C
